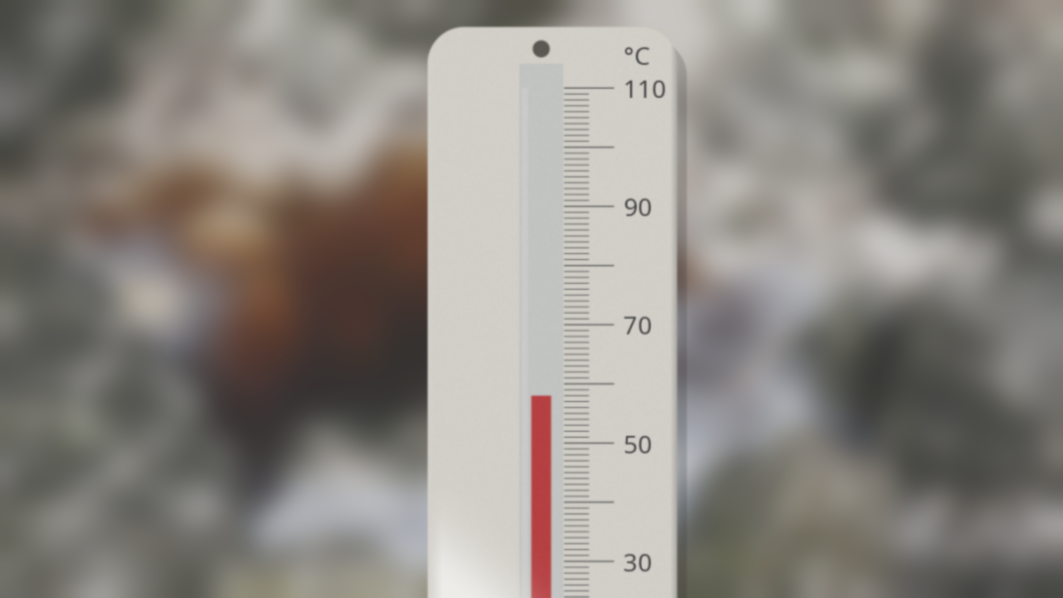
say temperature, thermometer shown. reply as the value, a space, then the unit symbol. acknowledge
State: 58 °C
